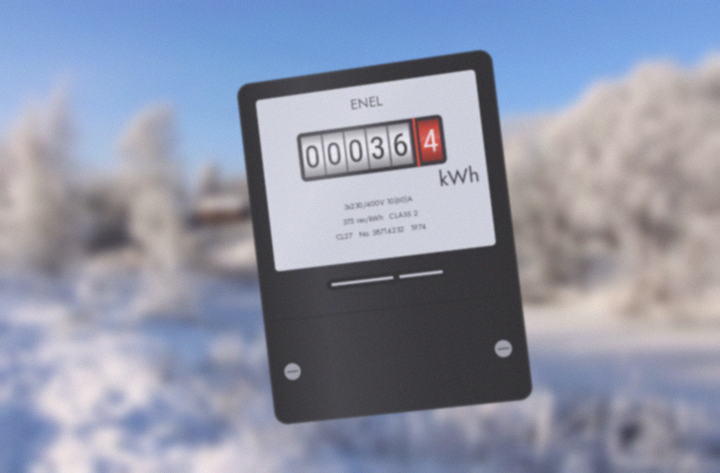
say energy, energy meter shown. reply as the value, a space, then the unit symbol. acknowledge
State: 36.4 kWh
